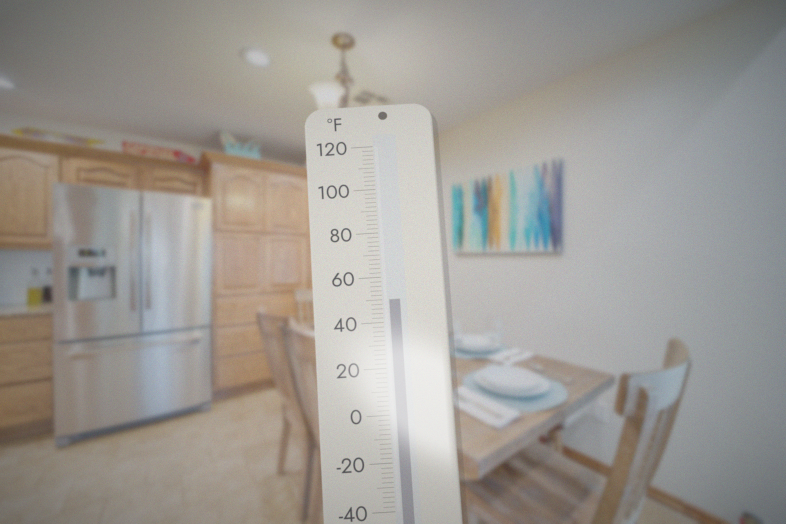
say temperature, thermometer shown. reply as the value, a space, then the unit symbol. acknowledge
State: 50 °F
